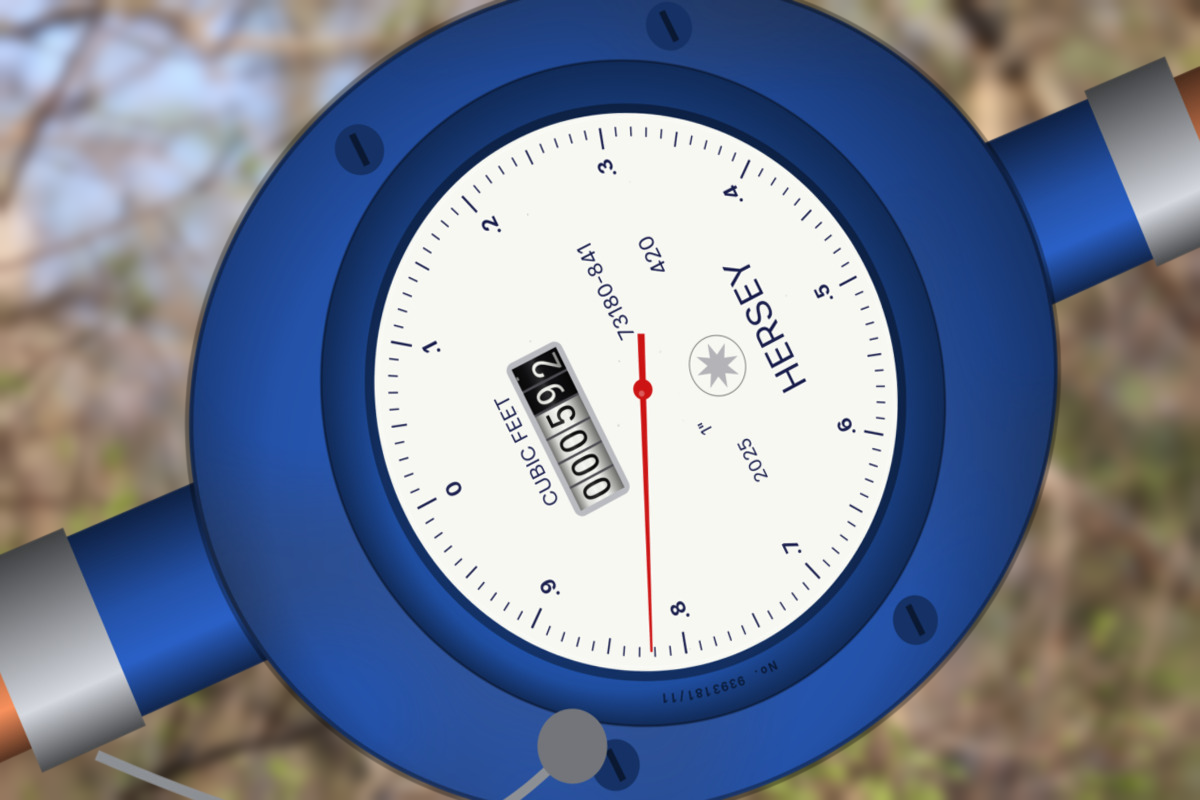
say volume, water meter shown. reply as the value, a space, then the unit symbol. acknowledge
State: 591.82 ft³
